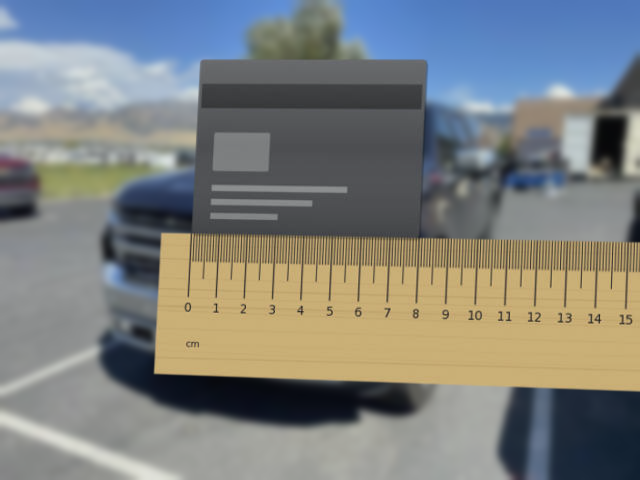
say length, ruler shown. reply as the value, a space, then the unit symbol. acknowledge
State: 8 cm
